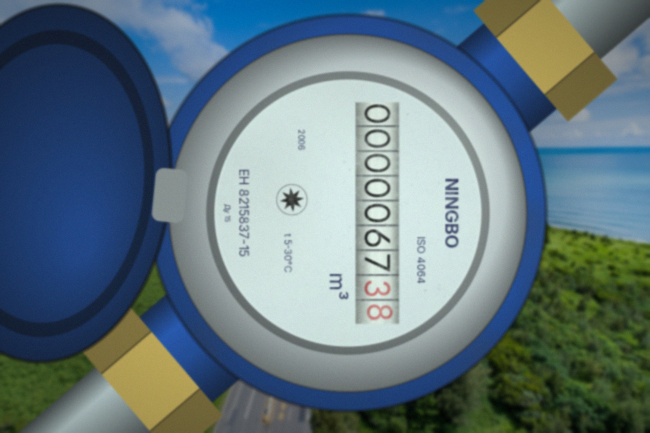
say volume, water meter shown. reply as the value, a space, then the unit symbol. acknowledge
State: 67.38 m³
